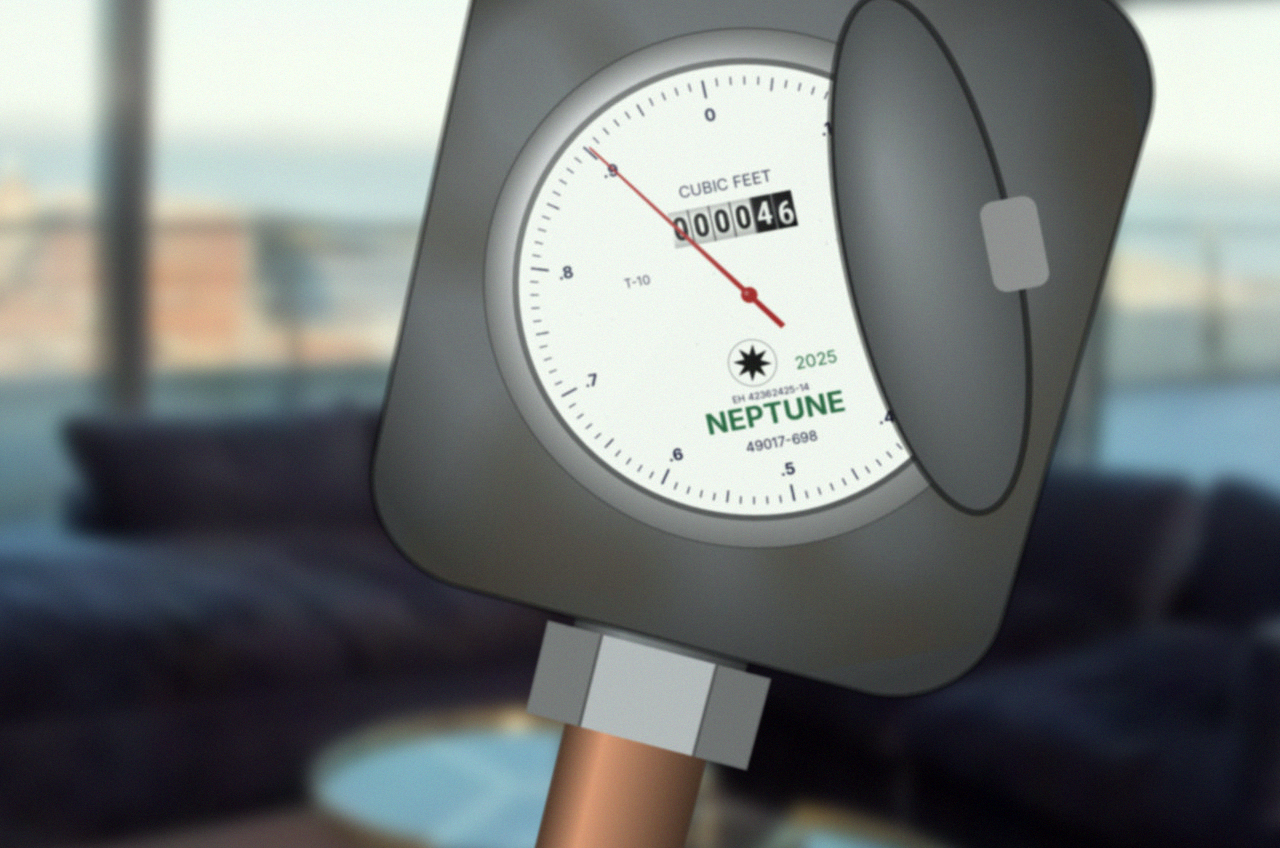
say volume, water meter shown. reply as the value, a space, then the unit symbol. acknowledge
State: 45.90 ft³
